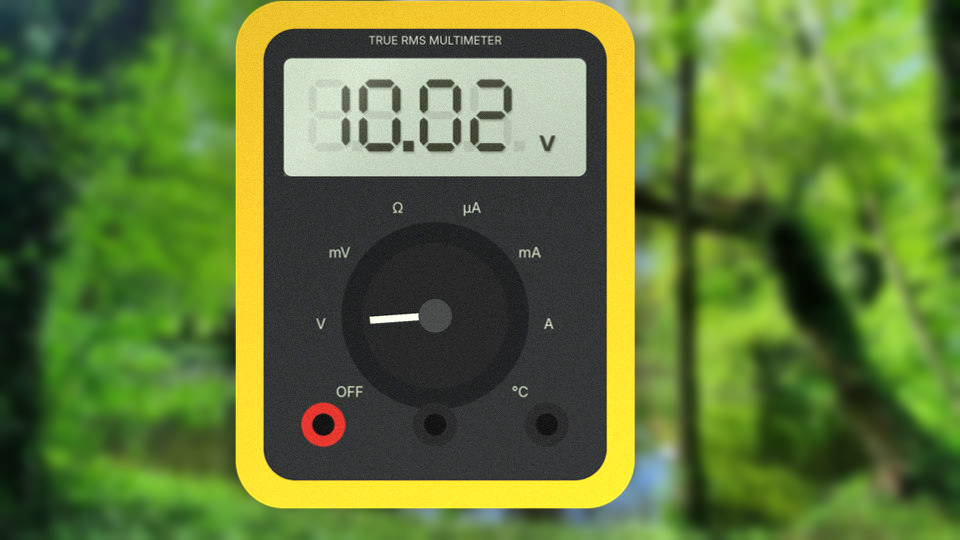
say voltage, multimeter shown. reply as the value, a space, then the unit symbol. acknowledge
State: 10.02 V
